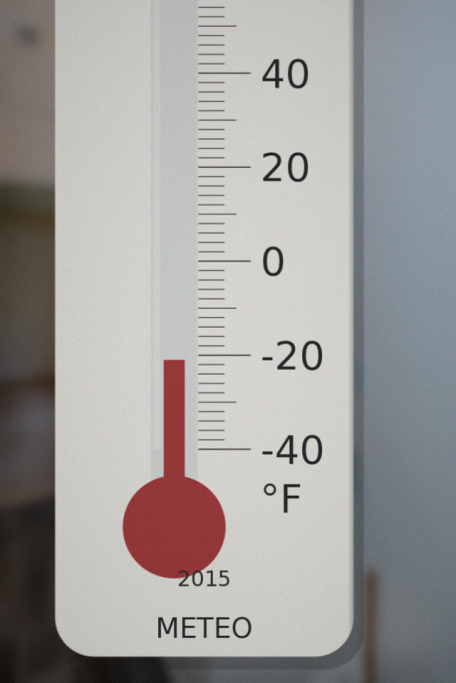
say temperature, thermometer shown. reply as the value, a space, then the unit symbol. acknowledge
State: -21 °F
